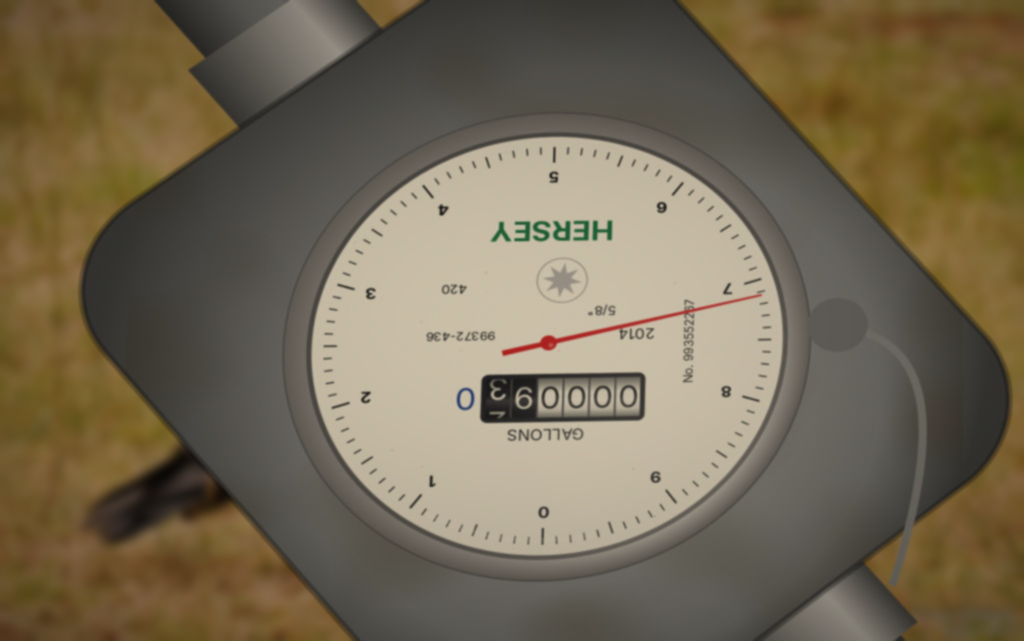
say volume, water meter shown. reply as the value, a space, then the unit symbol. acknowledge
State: 927.1 gal
